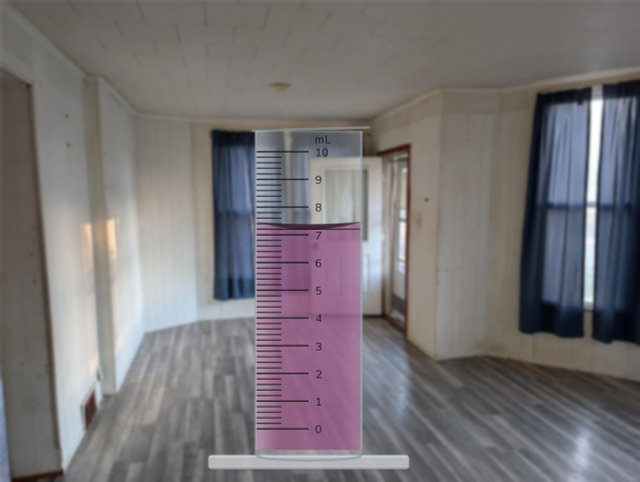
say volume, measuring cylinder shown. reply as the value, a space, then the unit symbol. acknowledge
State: 7.2 mL
